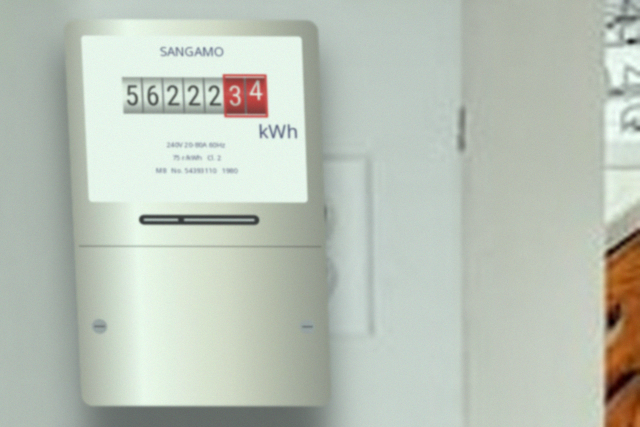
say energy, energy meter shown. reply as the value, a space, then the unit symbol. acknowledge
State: 56222.34 kWh
